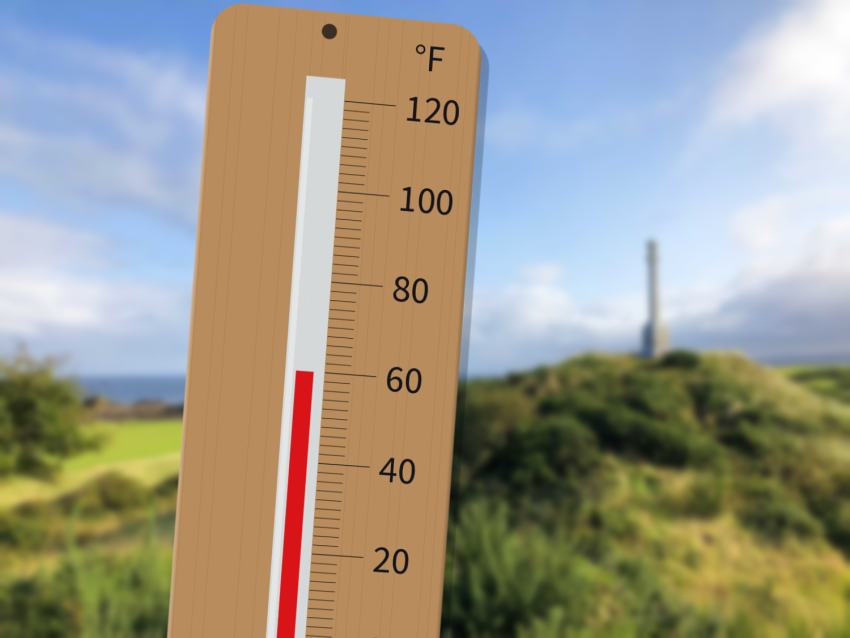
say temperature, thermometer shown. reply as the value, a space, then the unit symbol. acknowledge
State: 60 °F
